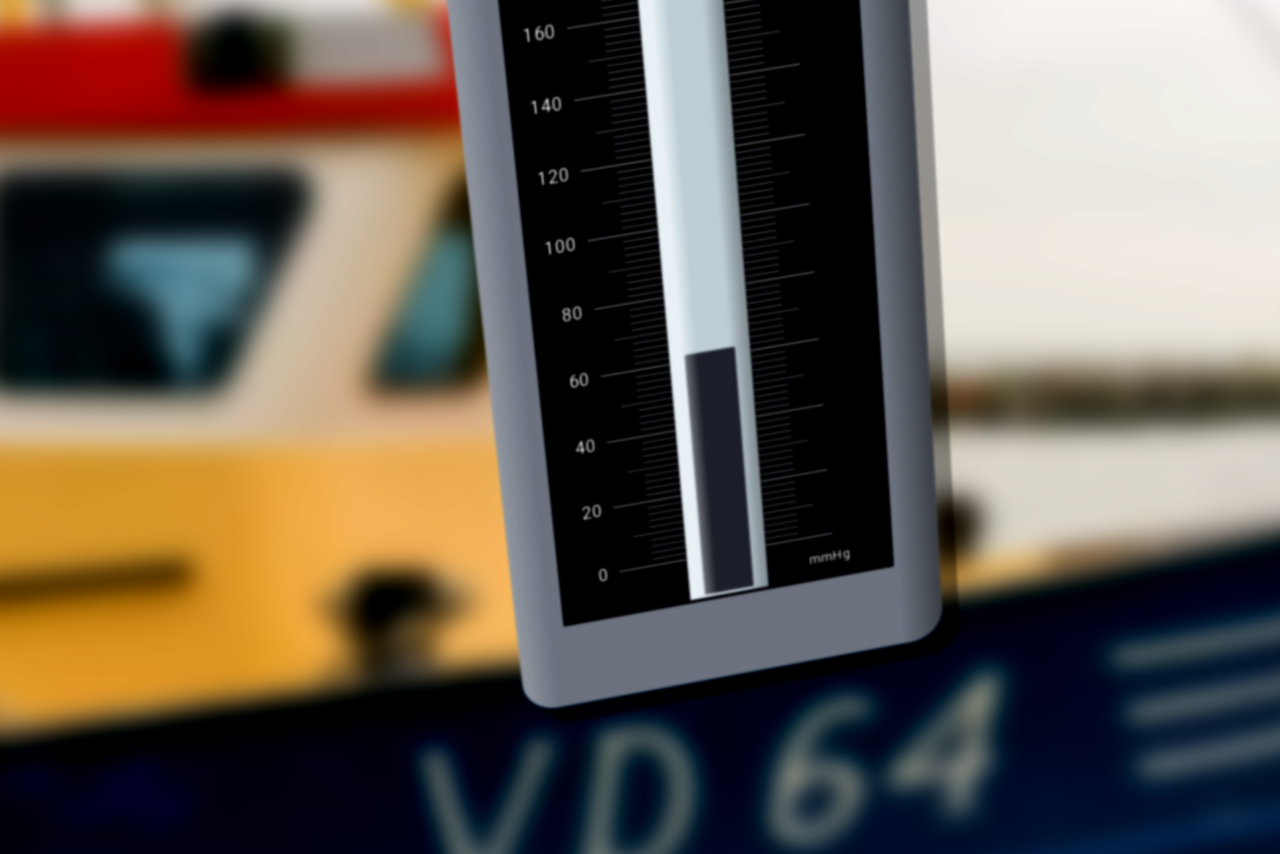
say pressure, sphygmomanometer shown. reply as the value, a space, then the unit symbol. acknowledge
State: 62 mmHg
